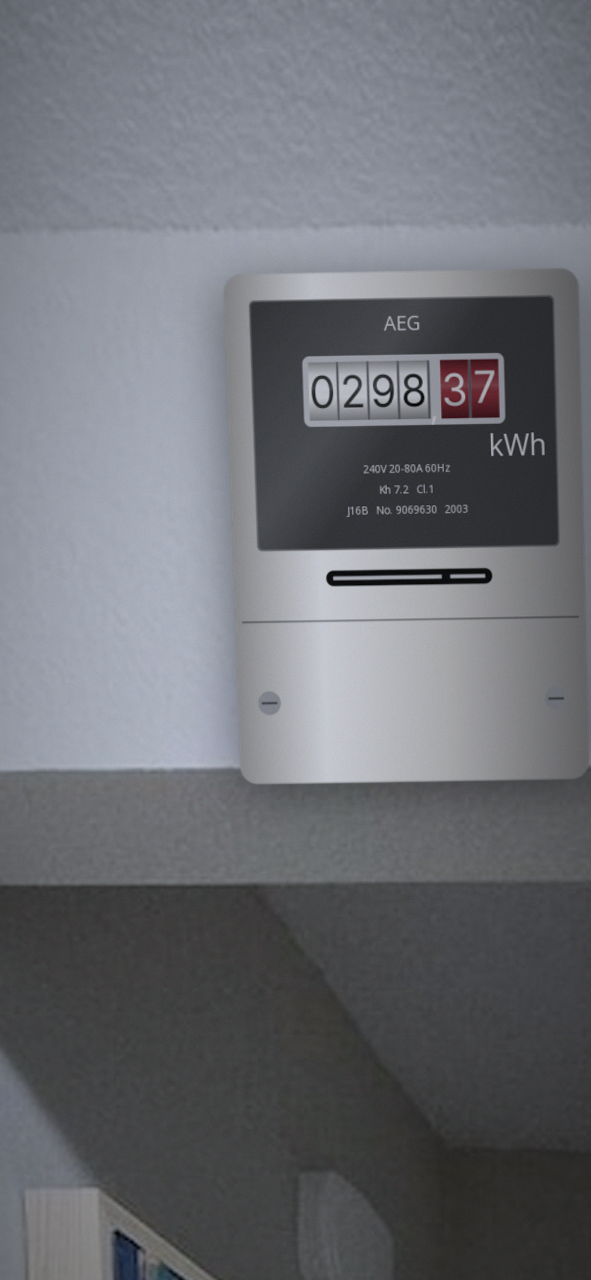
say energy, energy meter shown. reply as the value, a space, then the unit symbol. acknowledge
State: 298.37 kWh
